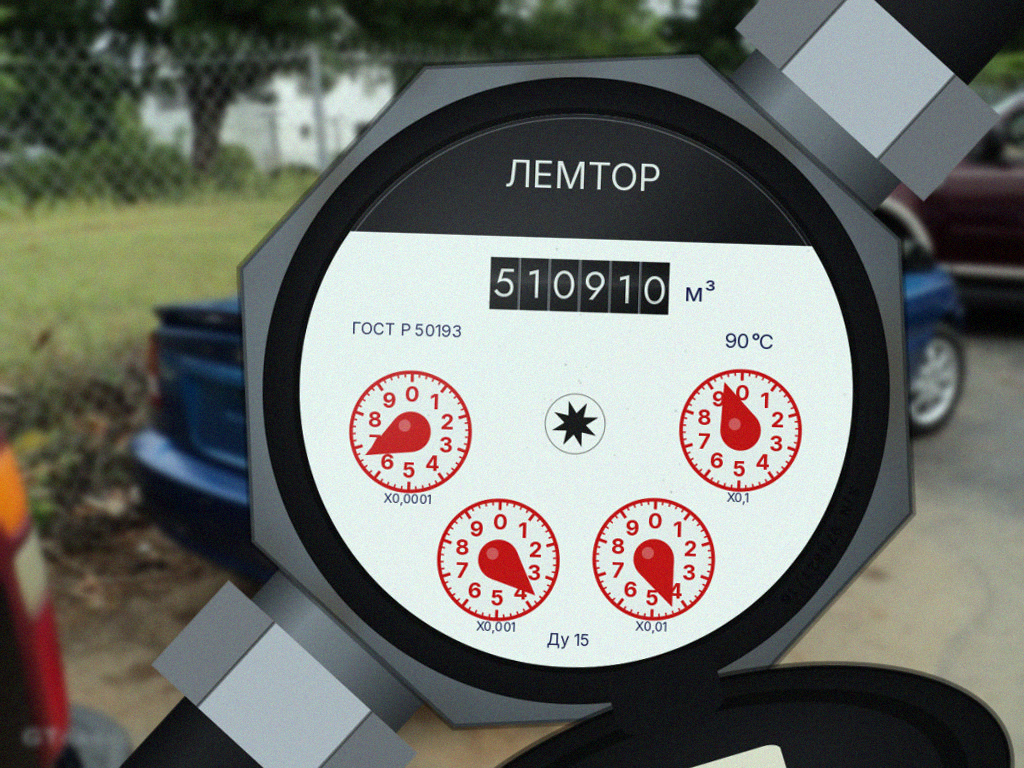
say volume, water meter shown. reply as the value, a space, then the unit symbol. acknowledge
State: 510909.9436 m³
